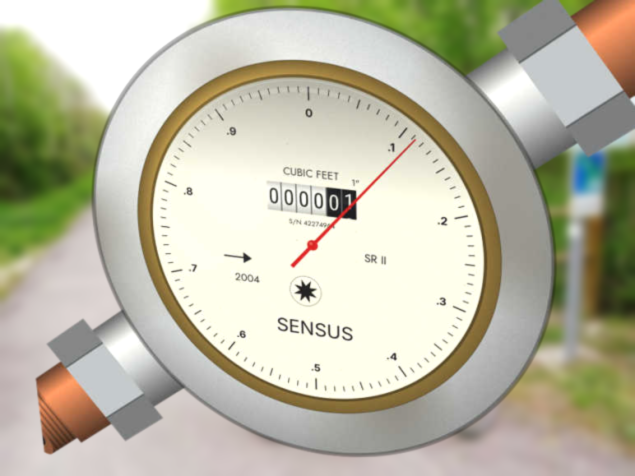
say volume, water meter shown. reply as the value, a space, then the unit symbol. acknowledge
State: 1.11 ft³
